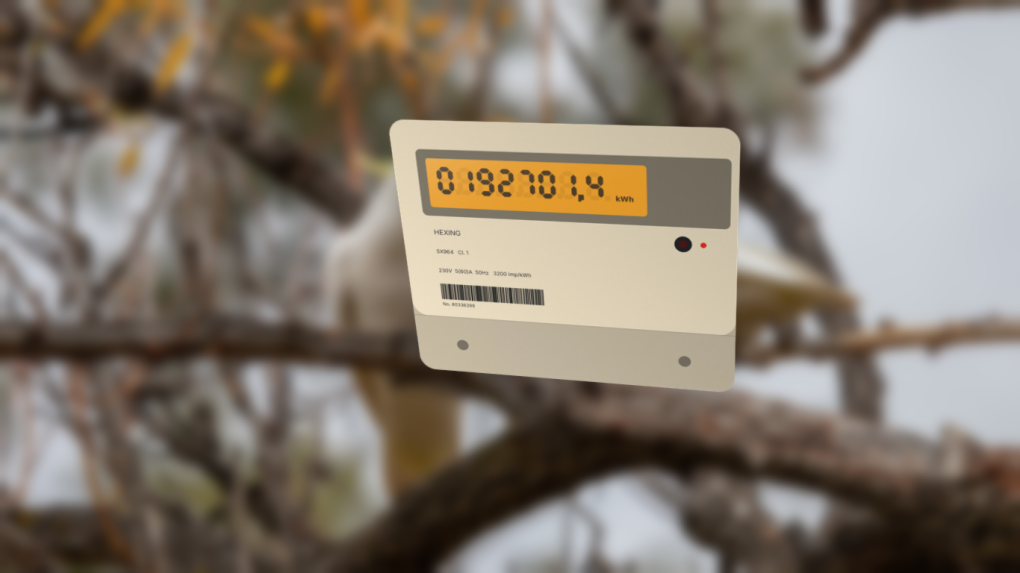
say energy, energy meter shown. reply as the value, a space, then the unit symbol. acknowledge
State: 192701.4 kWh
